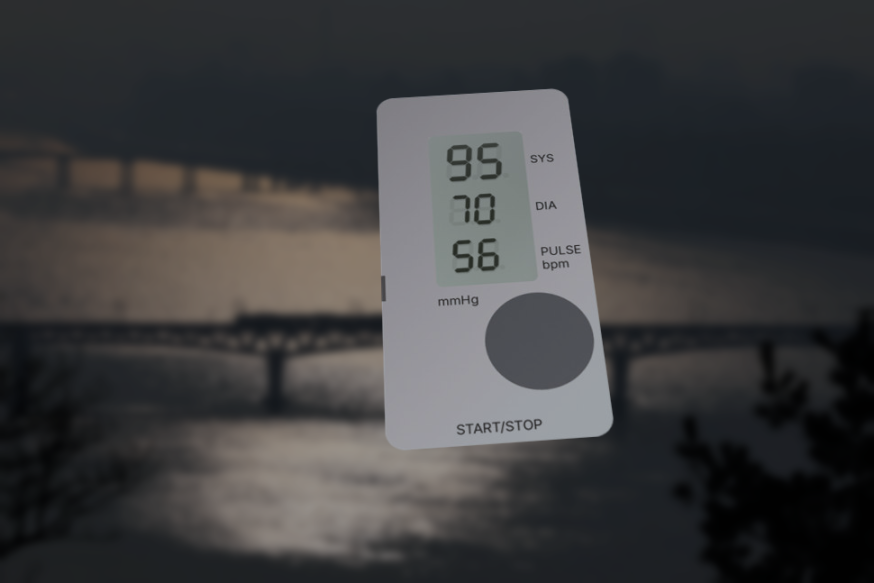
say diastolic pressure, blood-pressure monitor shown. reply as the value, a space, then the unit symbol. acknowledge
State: 70 mmHg
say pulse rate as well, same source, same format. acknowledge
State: 56 bpm
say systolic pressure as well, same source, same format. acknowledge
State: 95 mmHg
